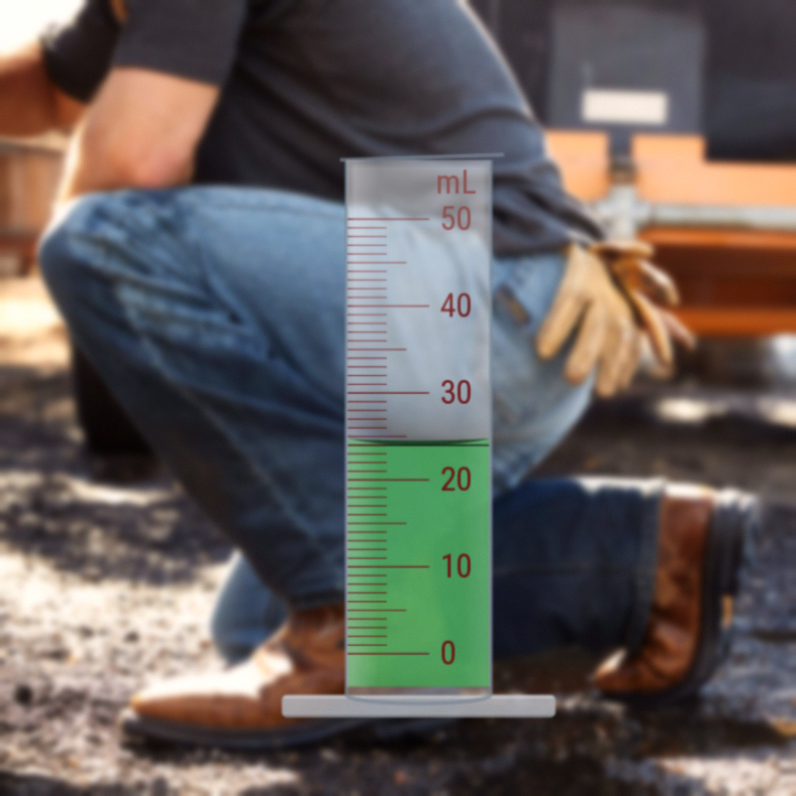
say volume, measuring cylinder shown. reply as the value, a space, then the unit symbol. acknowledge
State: 24 mL
